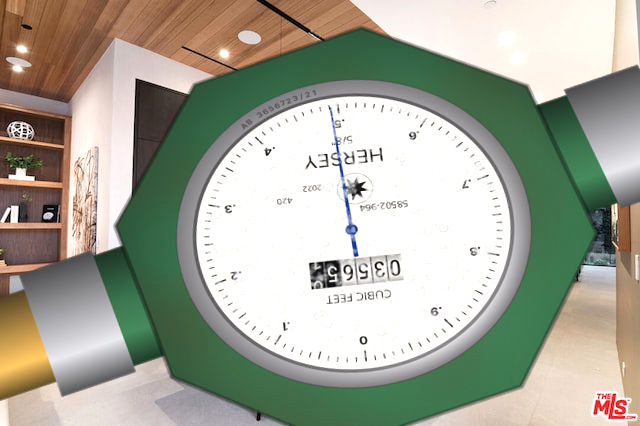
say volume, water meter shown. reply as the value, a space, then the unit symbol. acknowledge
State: 35650.49 ft³
